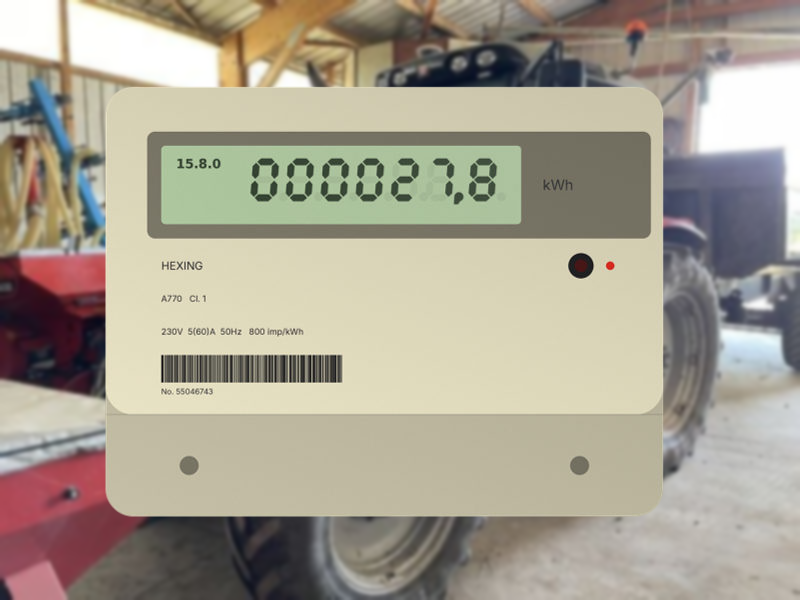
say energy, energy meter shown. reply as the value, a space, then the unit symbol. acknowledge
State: 27.8 kWh
